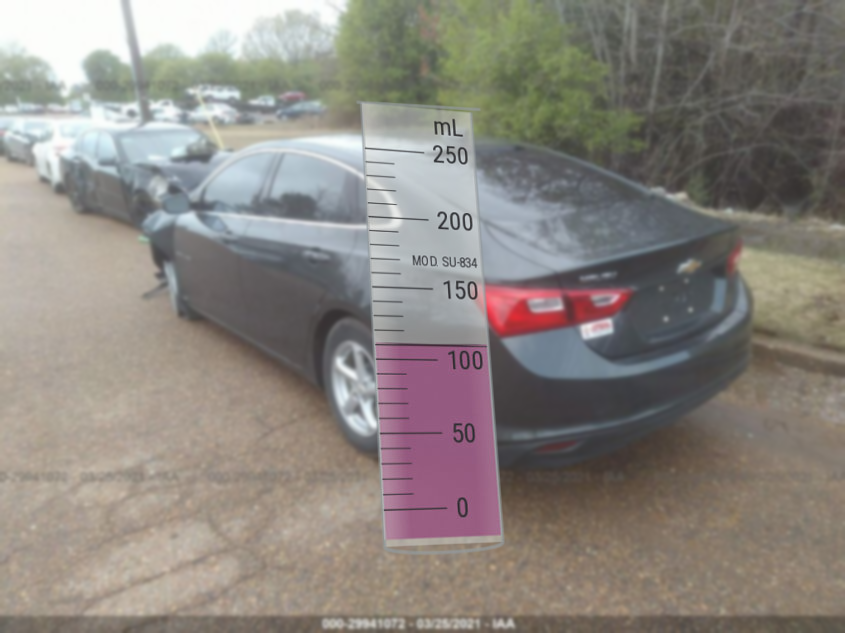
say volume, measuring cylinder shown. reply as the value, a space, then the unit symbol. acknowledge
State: 110 mL
